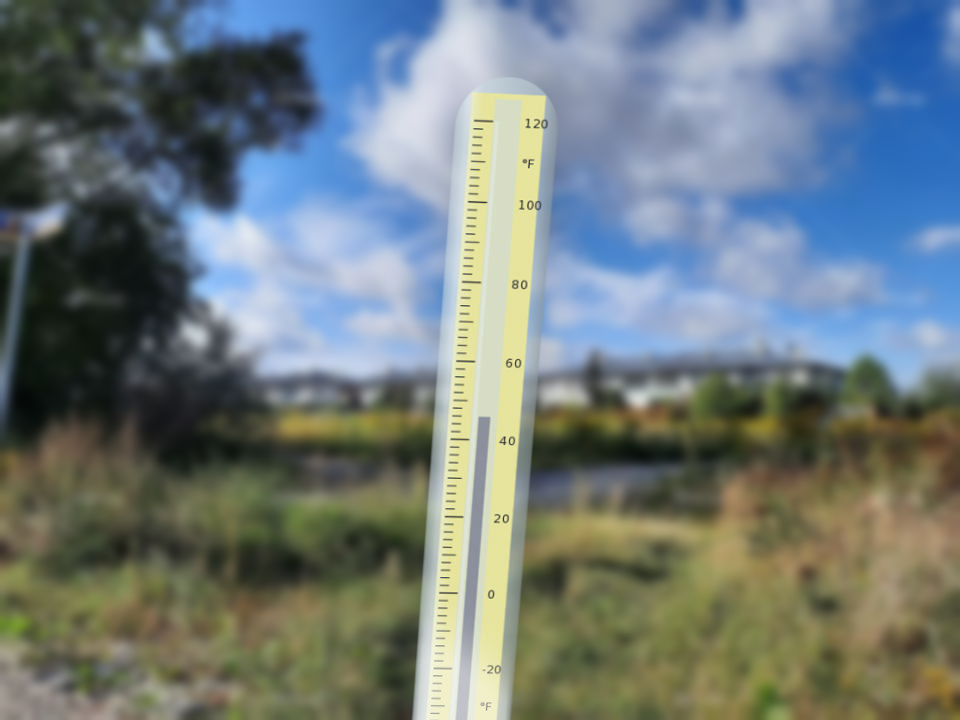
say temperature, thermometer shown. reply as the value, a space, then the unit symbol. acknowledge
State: 46 °F
